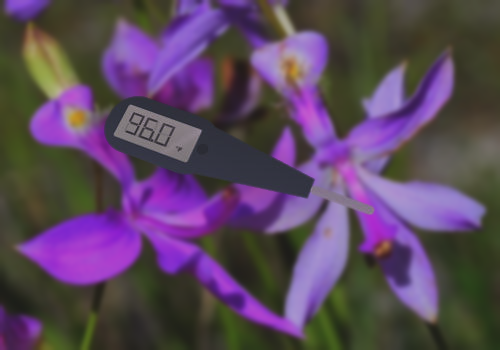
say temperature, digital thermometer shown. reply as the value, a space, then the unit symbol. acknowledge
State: 96.0 °F
